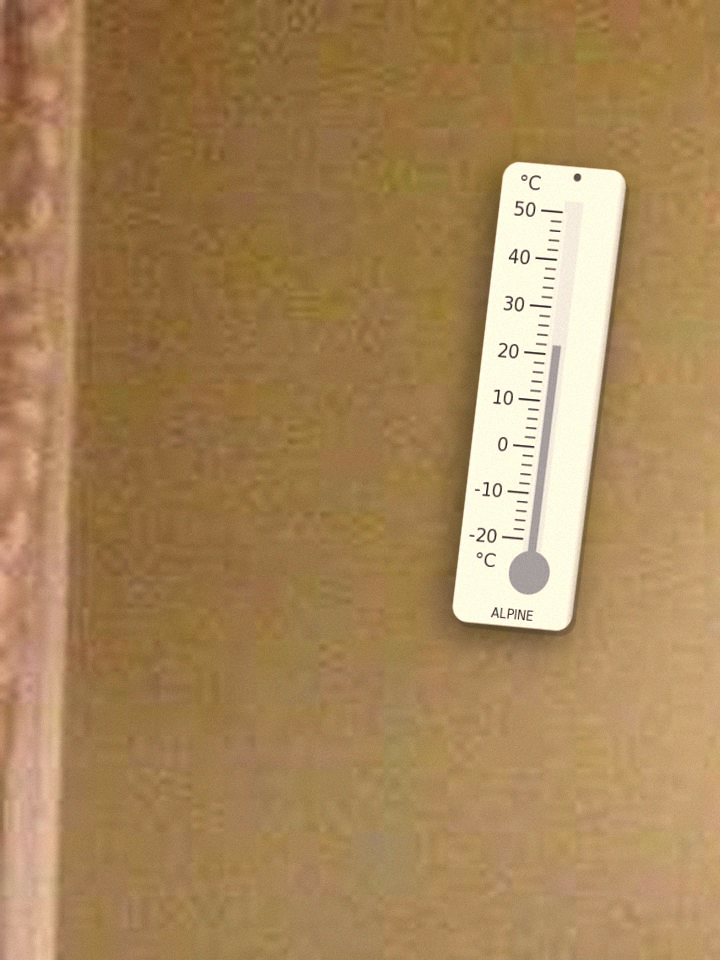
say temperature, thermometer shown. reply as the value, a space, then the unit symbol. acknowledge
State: 22 °C
